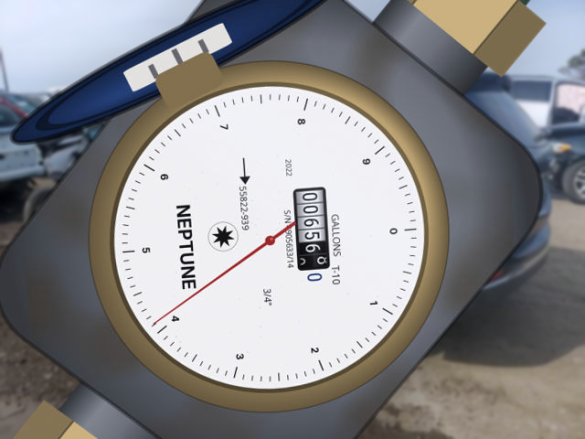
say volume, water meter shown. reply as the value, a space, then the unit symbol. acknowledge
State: 65684.1 gal
